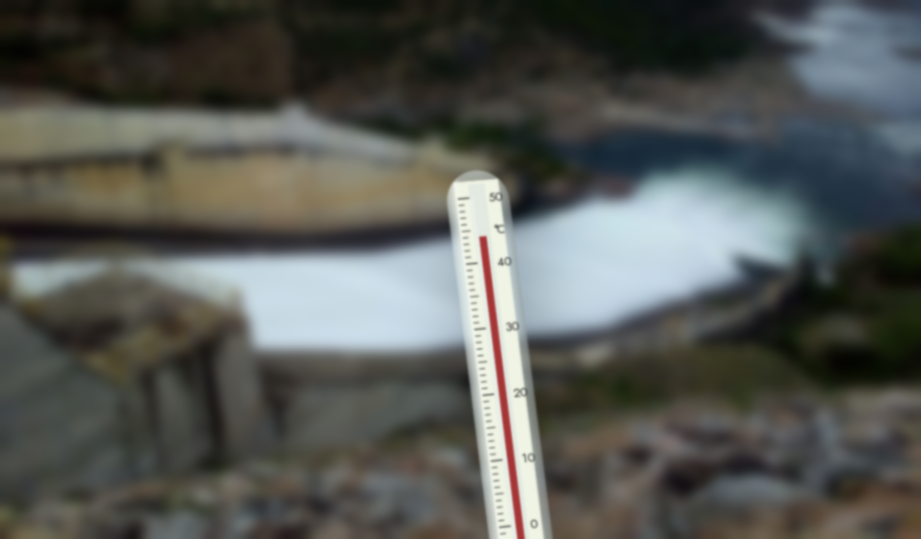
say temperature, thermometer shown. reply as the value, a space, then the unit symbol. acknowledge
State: 44 °C
